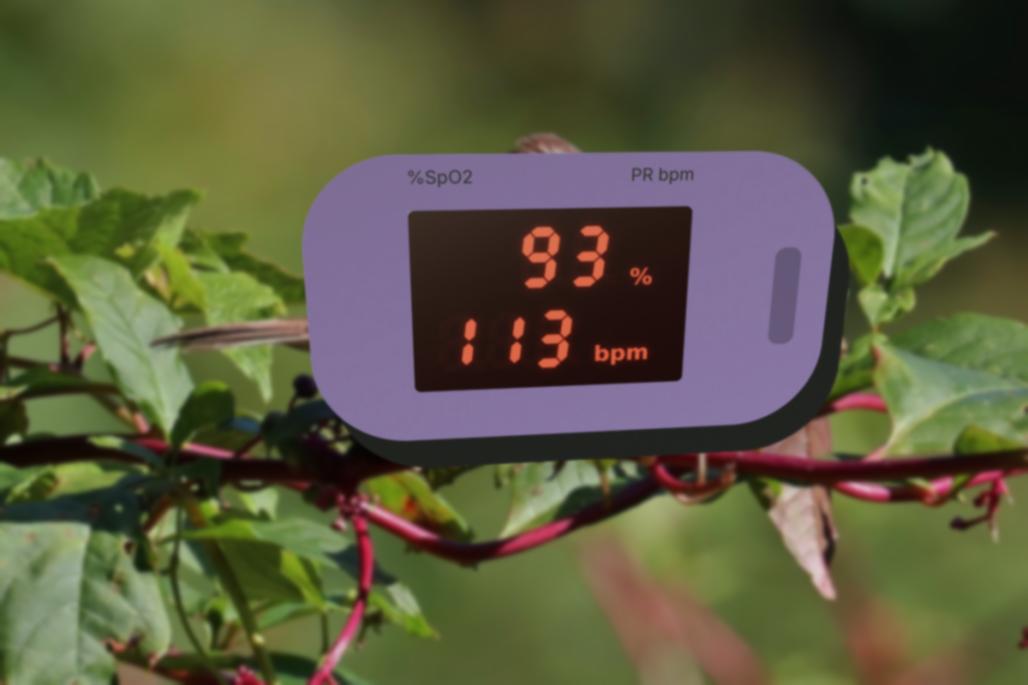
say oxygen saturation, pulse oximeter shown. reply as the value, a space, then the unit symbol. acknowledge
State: 93 %
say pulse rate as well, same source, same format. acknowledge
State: 113 bpm
